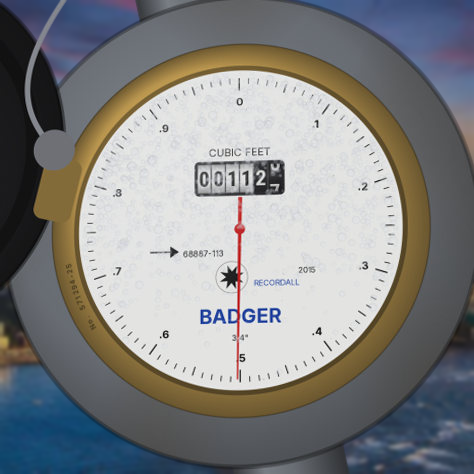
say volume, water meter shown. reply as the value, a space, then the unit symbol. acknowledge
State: 1126.50 ft³
